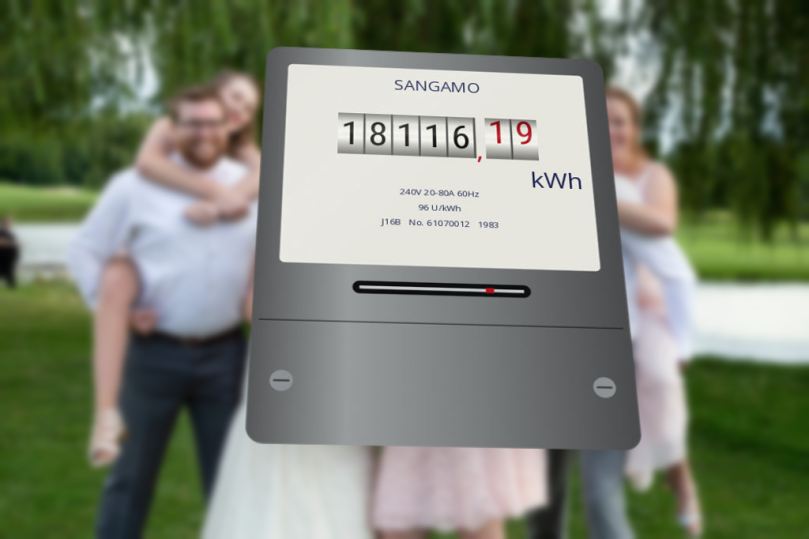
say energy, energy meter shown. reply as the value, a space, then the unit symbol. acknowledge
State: 18116.19 kWh
